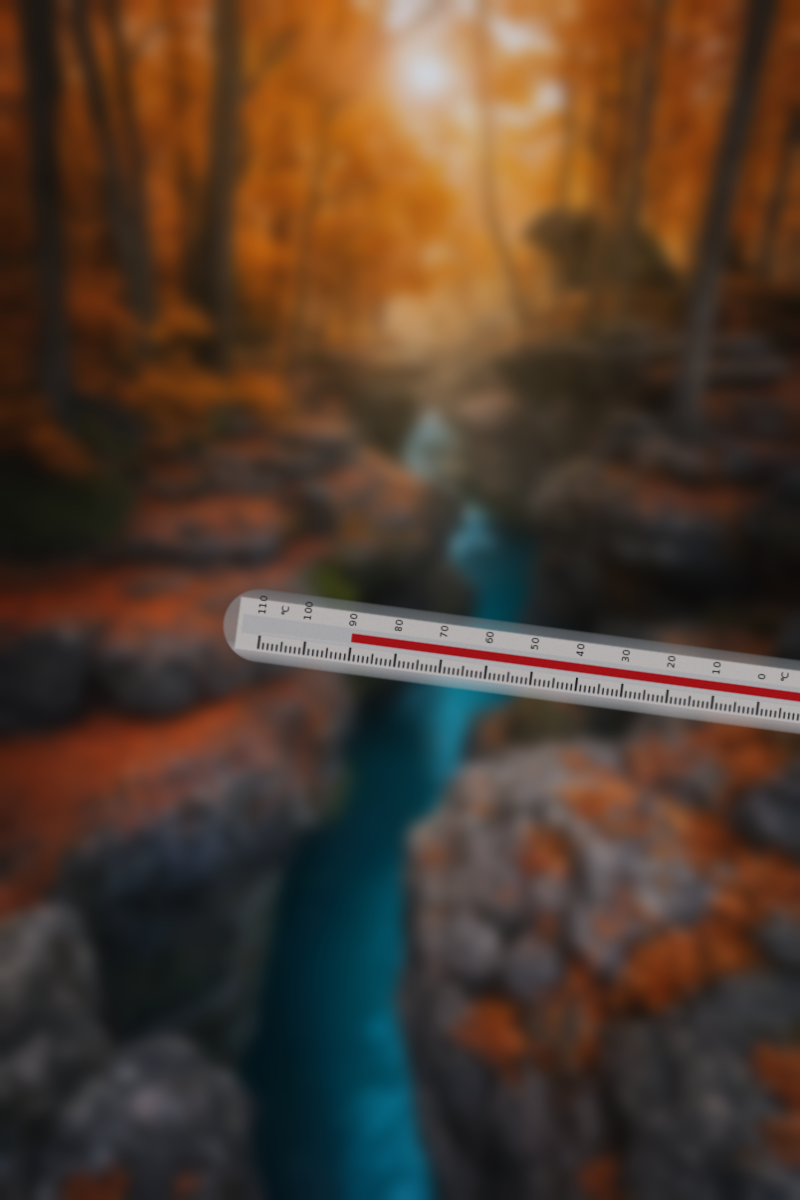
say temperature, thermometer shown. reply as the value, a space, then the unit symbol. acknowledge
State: 90 °C
